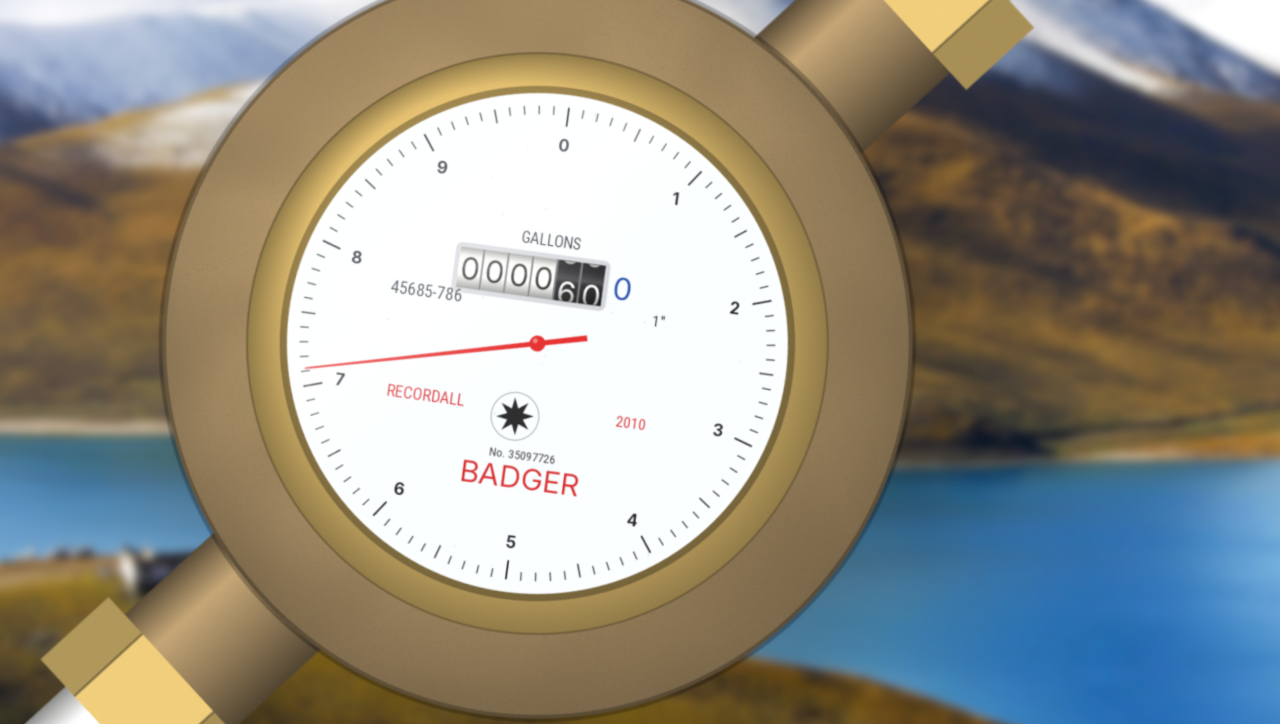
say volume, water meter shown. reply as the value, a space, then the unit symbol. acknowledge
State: 597.1 gal
